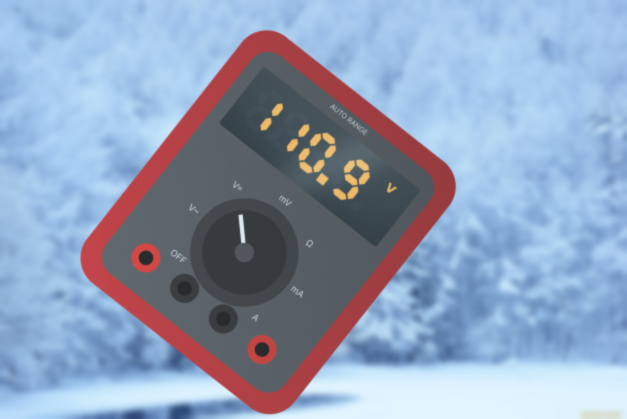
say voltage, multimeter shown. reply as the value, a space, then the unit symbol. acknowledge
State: 110.9 V
